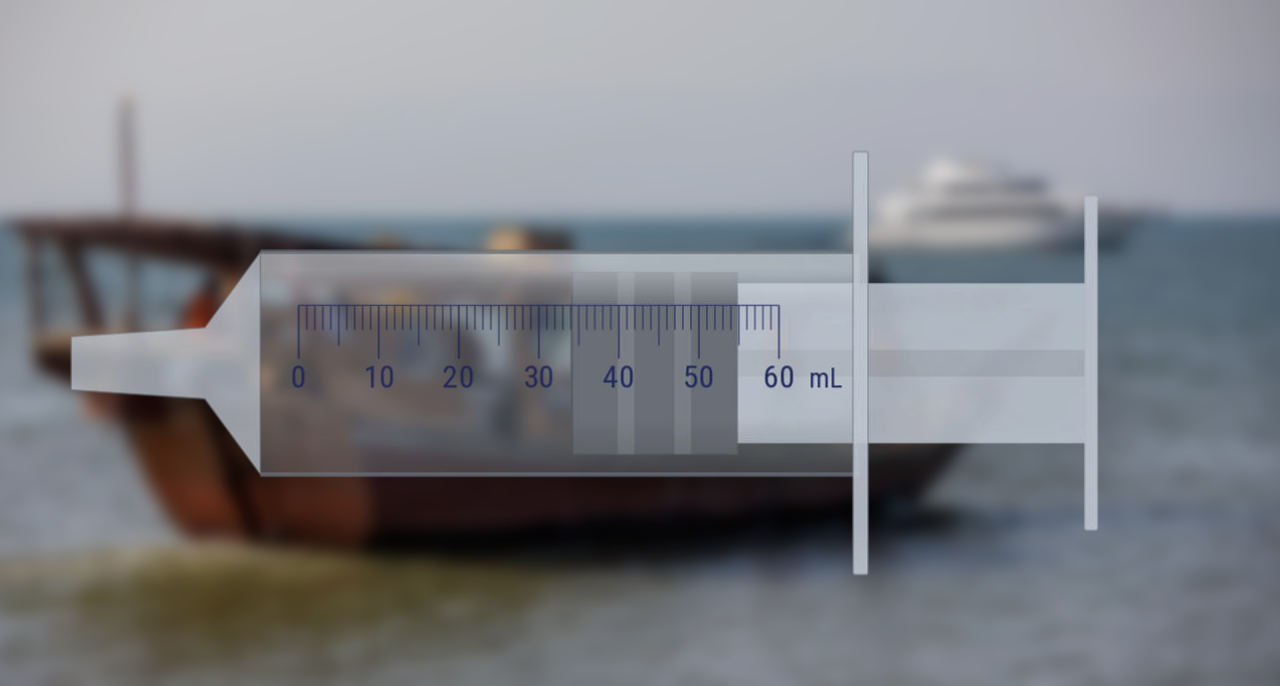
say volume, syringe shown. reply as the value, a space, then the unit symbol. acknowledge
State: 34 mL
